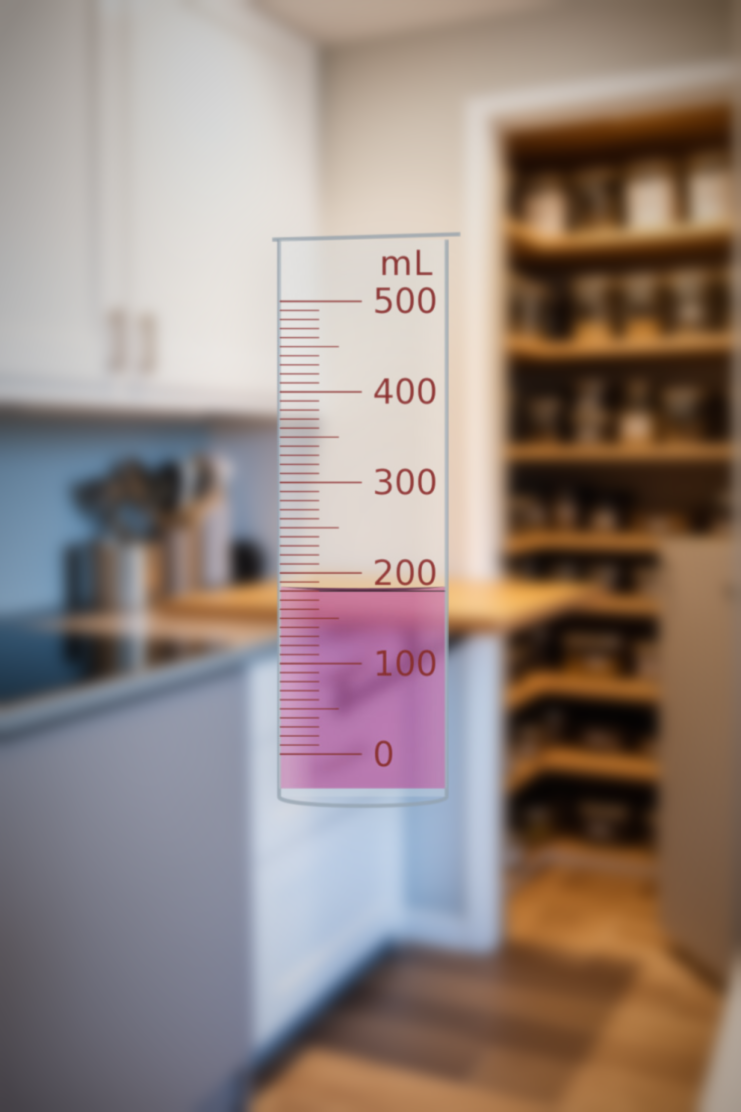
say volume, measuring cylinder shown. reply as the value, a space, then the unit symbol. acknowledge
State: 180 mL
